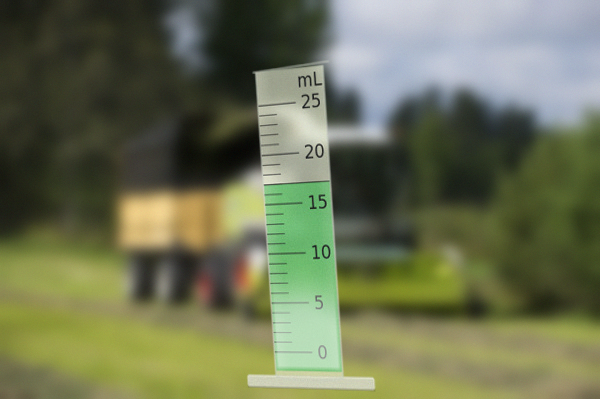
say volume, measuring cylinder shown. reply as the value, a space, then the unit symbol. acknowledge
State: 17 mL
